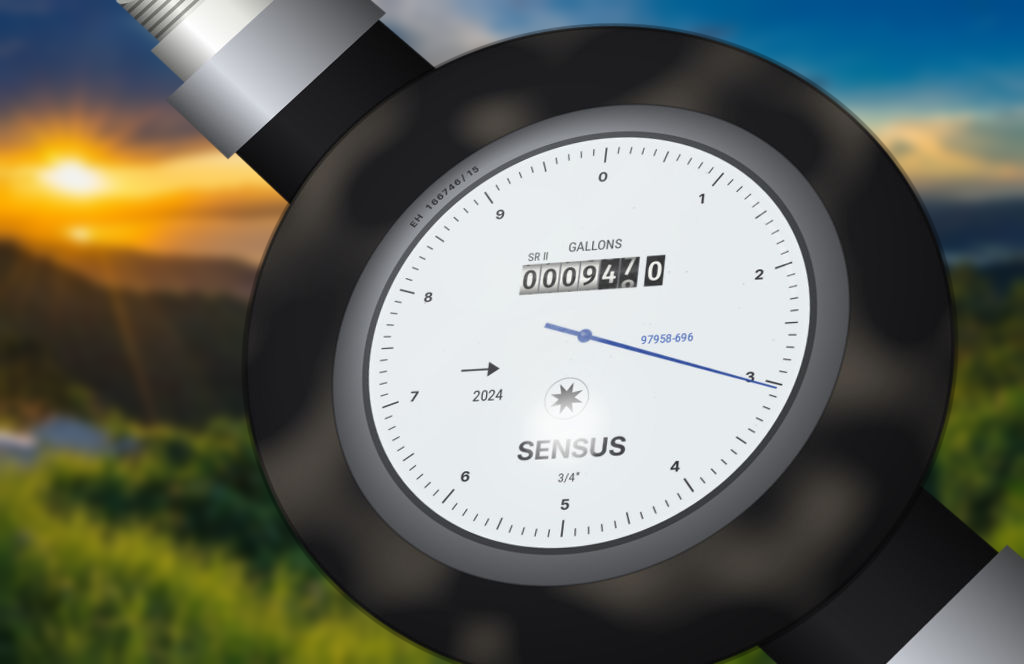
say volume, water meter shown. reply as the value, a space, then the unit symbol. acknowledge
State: 9473.0 gal
